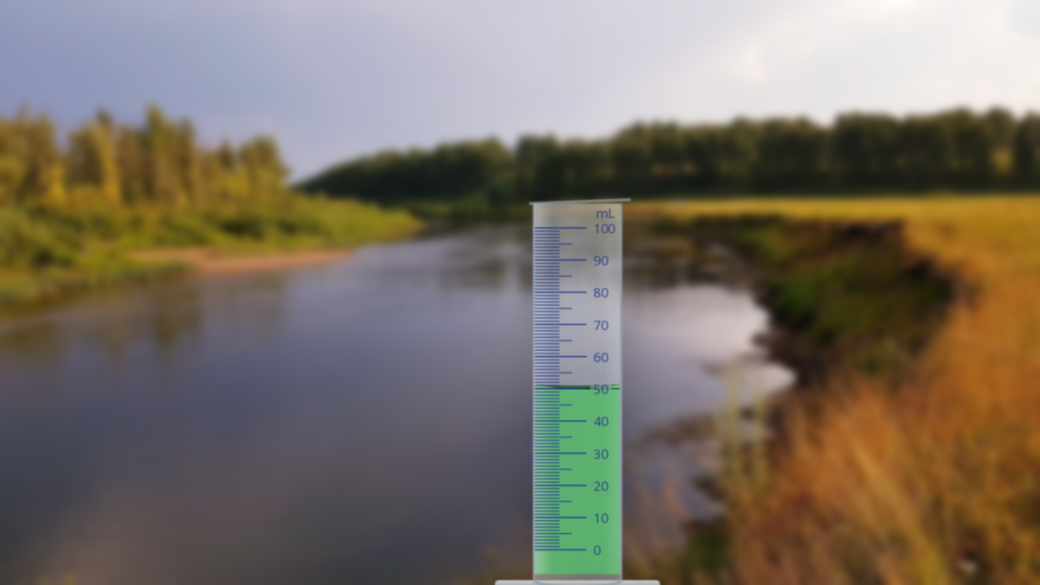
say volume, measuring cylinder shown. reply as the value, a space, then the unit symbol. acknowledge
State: 50 mL
